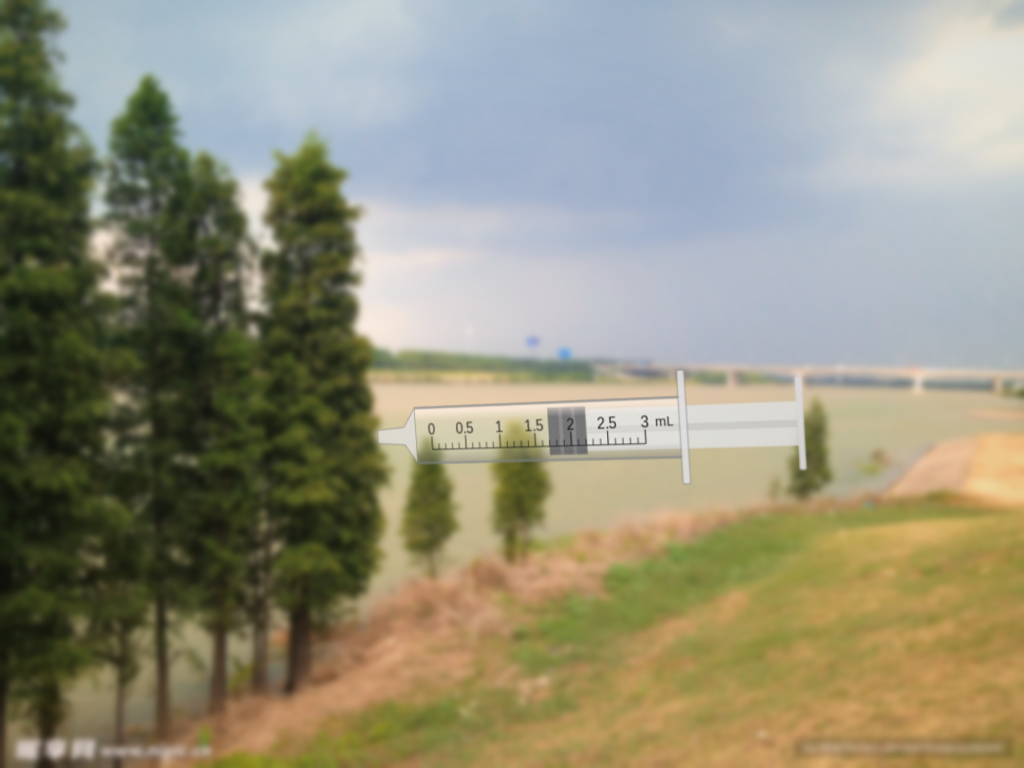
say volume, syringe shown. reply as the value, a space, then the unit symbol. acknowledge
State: 1.7 mL
